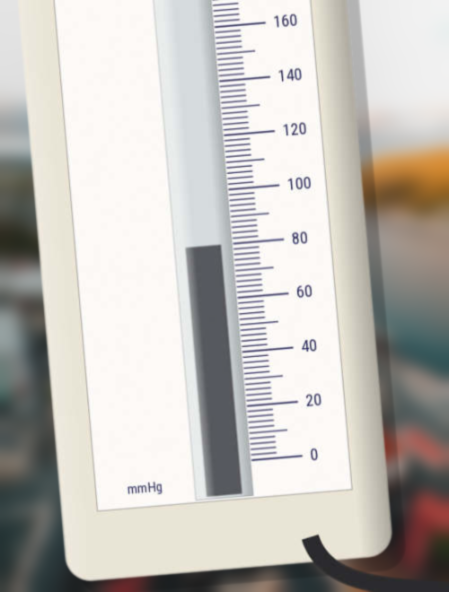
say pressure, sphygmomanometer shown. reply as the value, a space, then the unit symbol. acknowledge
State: 80 mmHg
